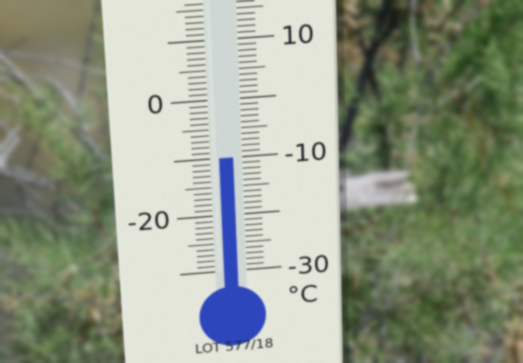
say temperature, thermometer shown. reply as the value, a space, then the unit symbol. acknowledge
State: -10 °C
